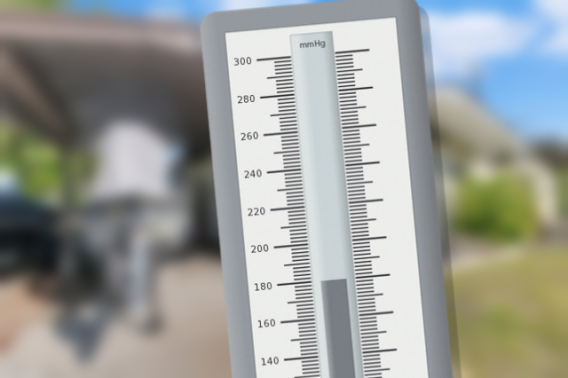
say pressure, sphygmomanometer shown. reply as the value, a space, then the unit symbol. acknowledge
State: 180 mmHg
